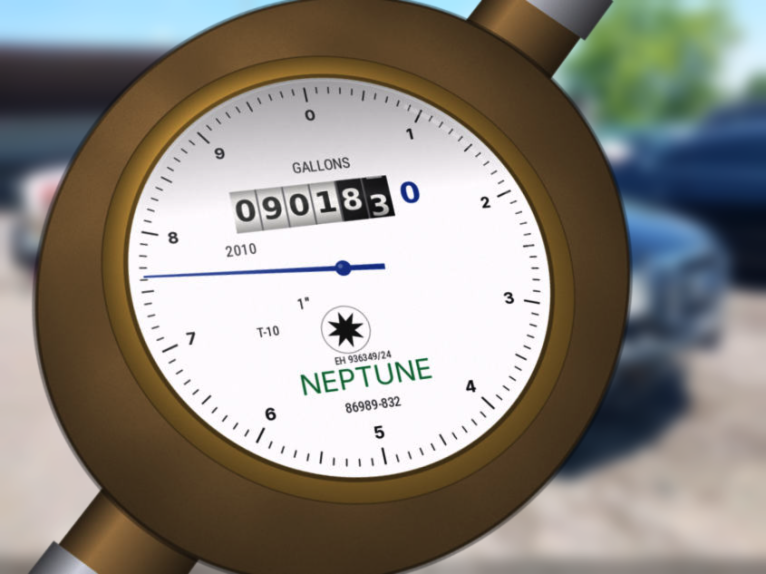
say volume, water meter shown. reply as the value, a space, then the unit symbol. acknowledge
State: 901827.6 gal
